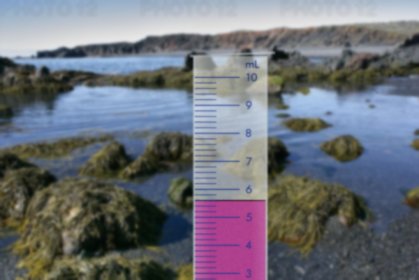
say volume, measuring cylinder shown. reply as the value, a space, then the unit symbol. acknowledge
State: 5.6 mL
